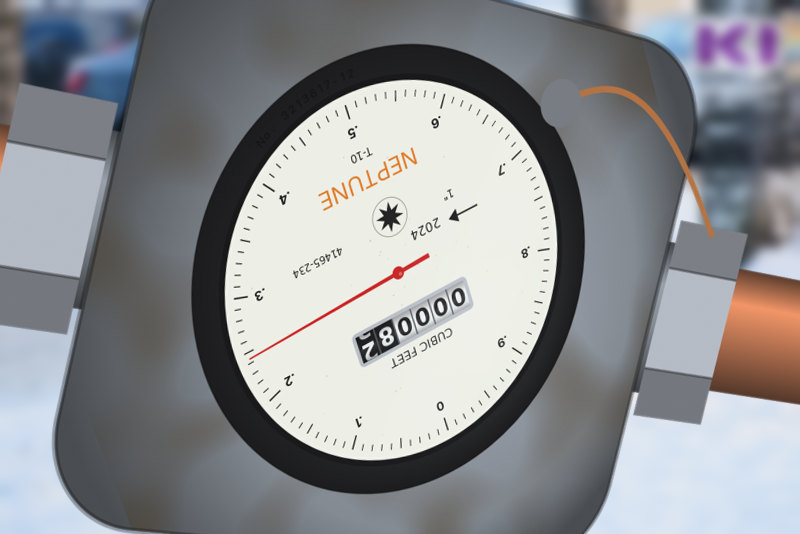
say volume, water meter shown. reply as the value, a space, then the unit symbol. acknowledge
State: 82.24 ft³
